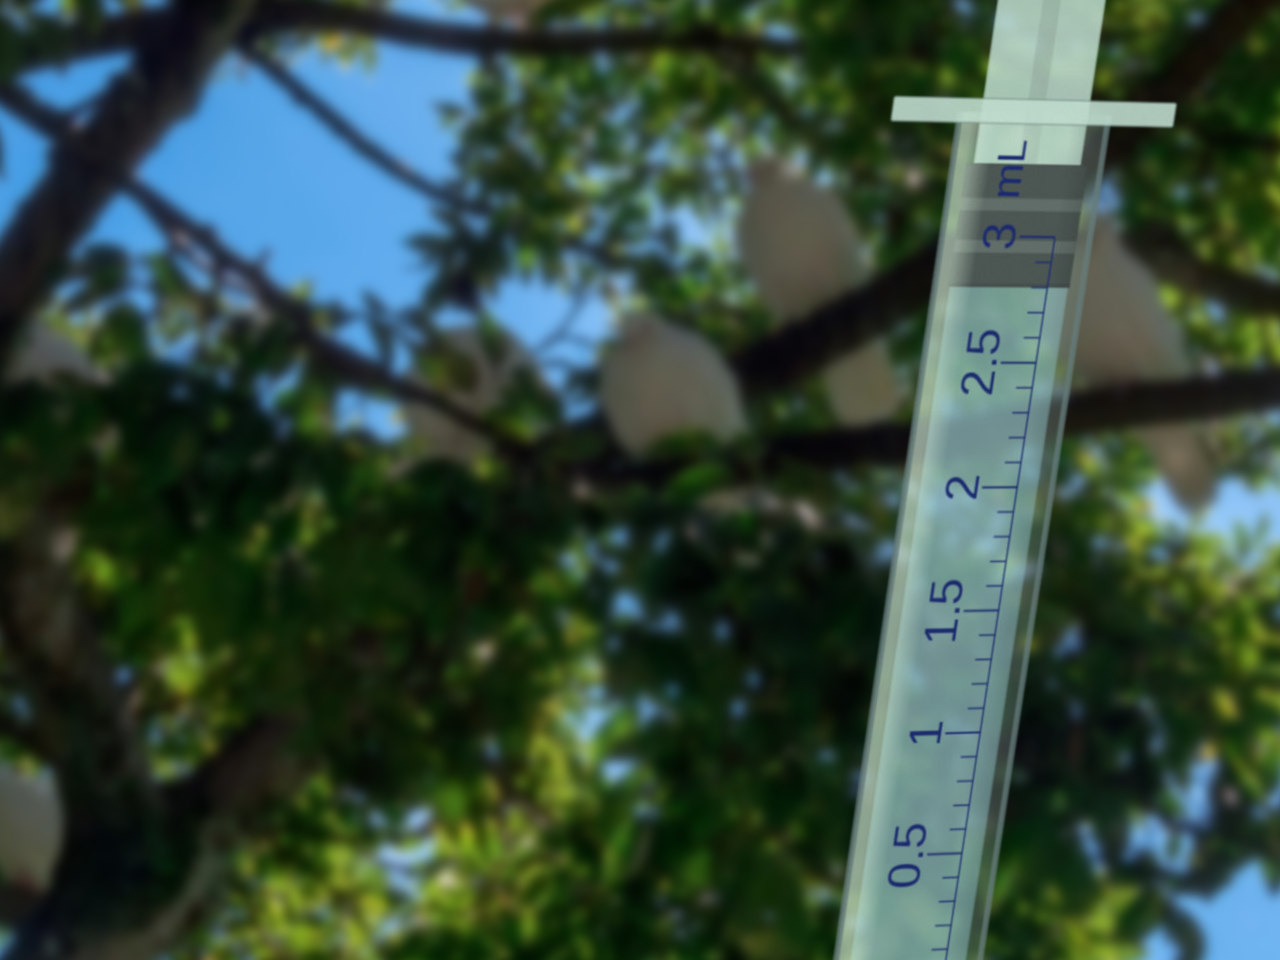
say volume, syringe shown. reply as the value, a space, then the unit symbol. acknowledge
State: 2.8 mL
